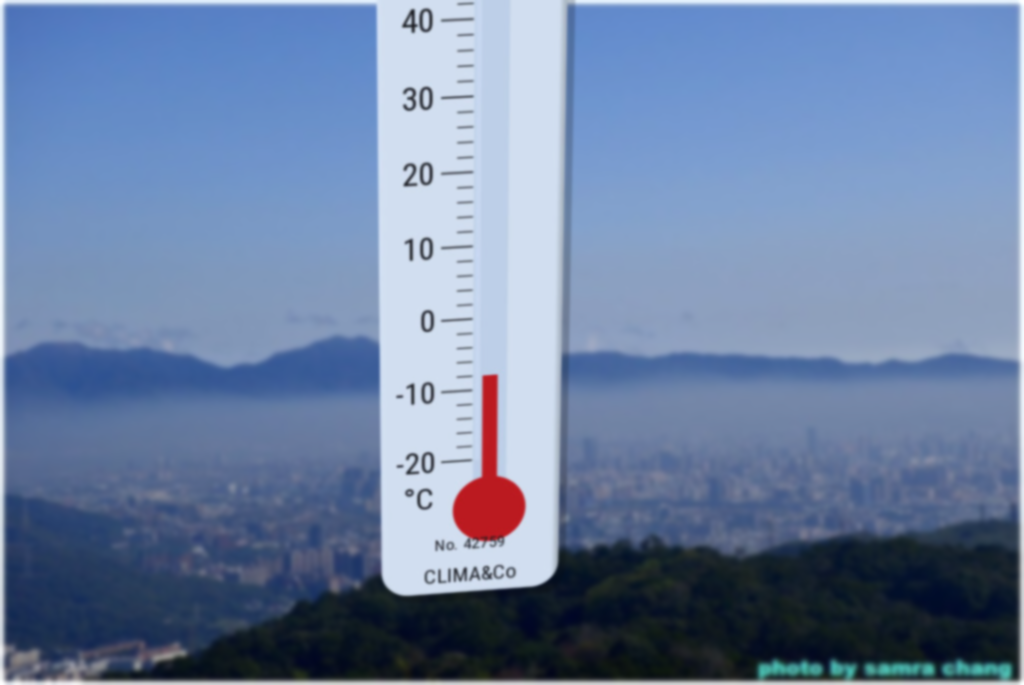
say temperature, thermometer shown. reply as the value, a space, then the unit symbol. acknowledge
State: -8 °C
